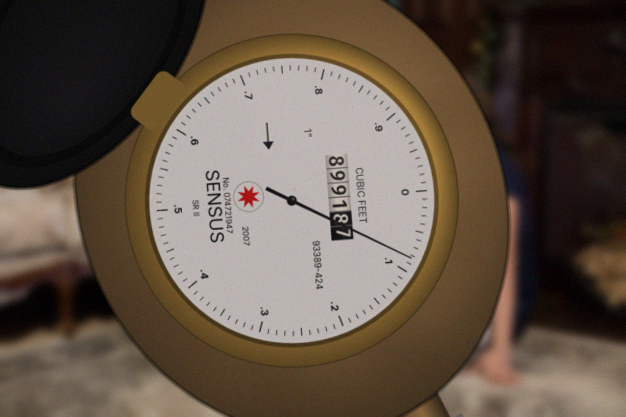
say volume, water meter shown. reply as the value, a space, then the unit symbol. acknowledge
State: 899187.08 ft³
